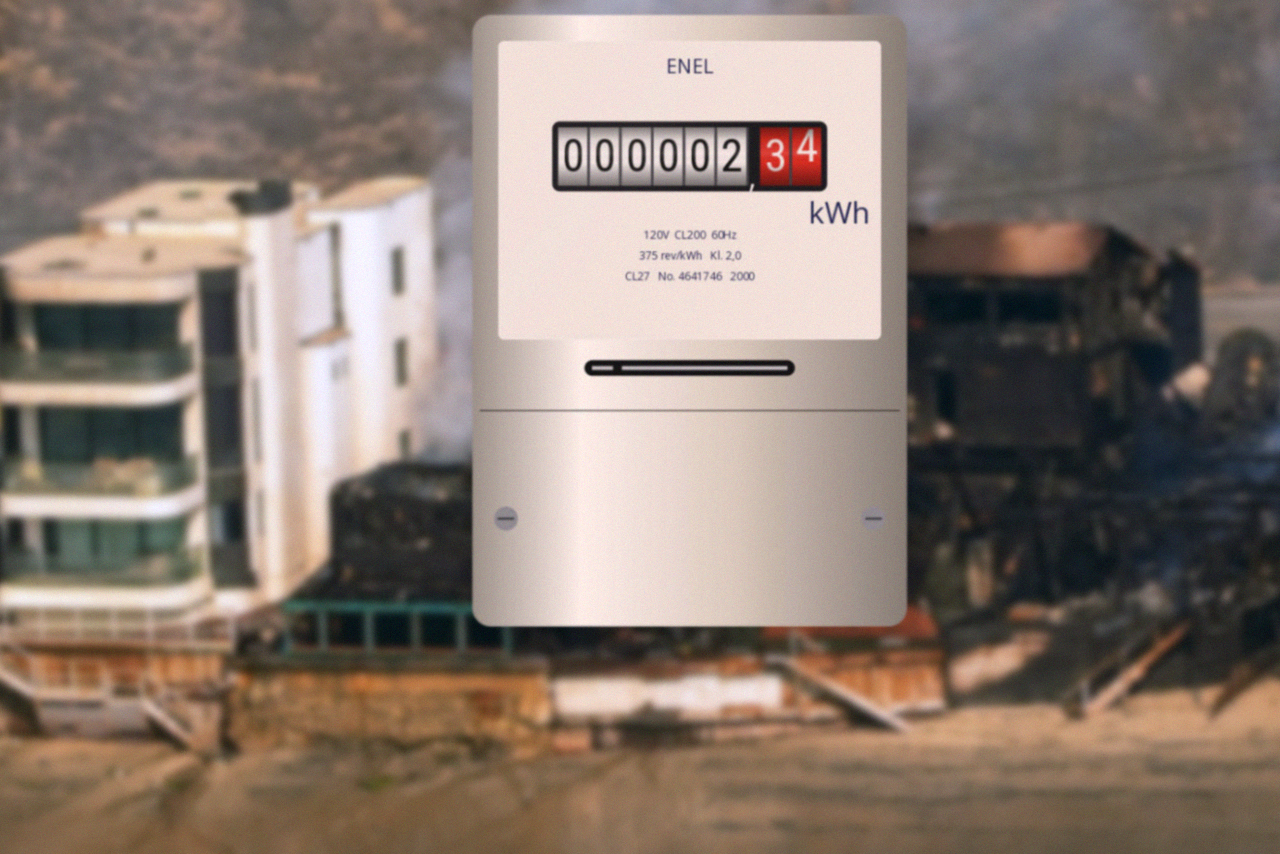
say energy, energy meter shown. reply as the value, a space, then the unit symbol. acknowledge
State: 2.34 kWh
